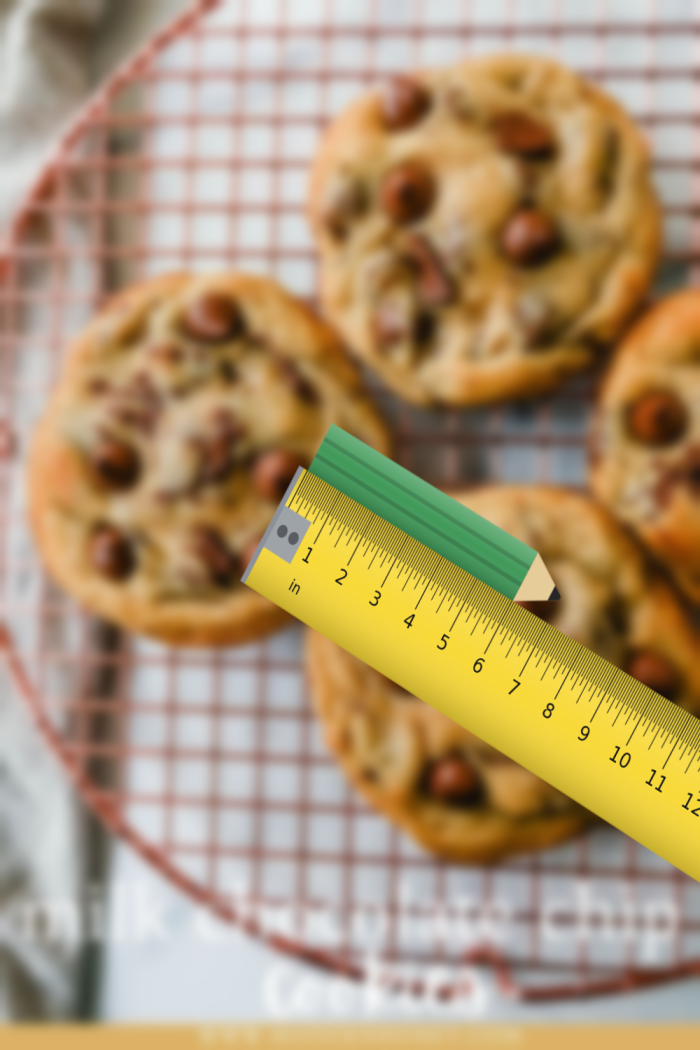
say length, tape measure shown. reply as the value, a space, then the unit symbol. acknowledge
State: 7 in
